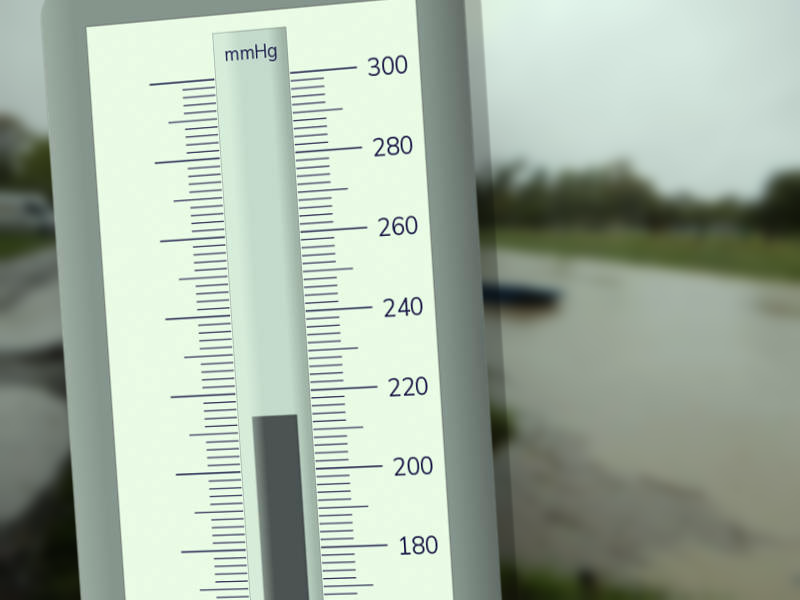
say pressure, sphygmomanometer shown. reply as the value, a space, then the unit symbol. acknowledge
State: 214 mmHg
